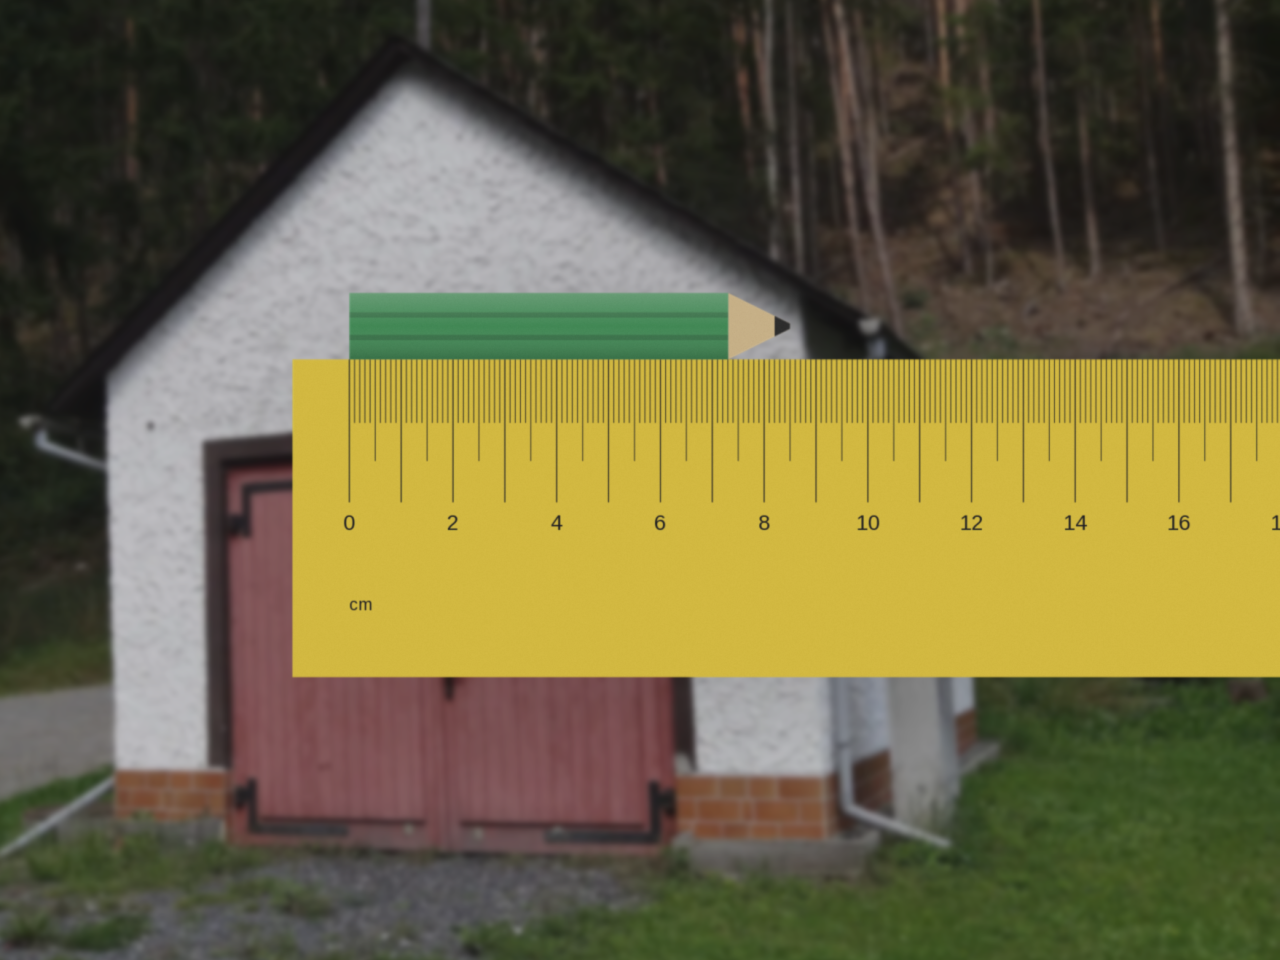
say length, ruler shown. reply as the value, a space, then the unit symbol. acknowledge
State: 8.5 cm
